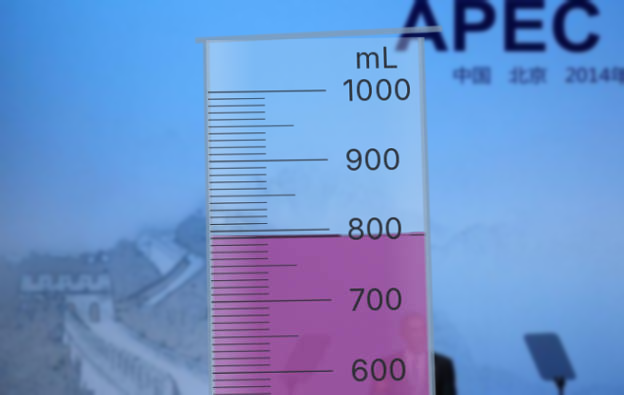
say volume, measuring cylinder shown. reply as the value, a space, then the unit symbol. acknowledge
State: 790 mL
